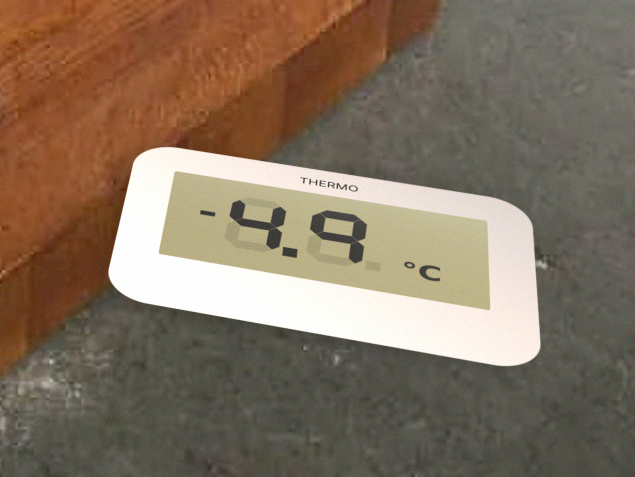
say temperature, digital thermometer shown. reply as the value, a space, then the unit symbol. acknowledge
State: -4.9 °C
